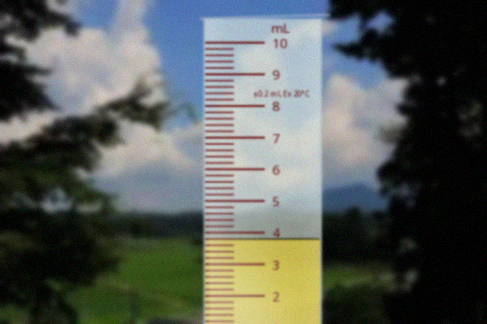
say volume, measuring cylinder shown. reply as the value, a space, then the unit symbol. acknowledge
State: 3.8 mL
